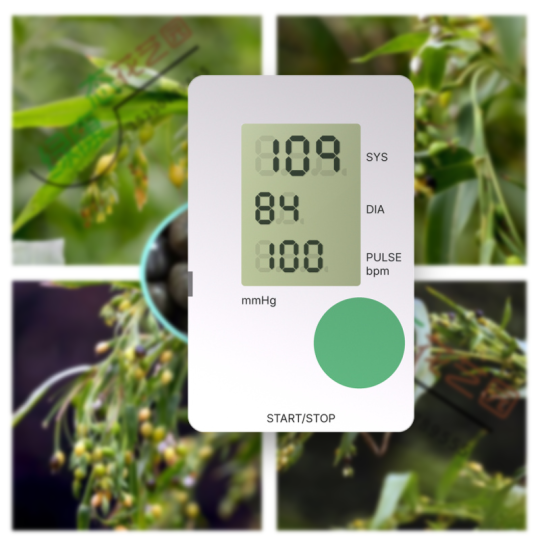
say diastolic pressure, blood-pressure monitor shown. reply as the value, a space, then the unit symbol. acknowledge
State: 84 mmHg
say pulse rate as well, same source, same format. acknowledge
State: 100 bpm
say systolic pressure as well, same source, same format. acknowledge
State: 109 mmHg
